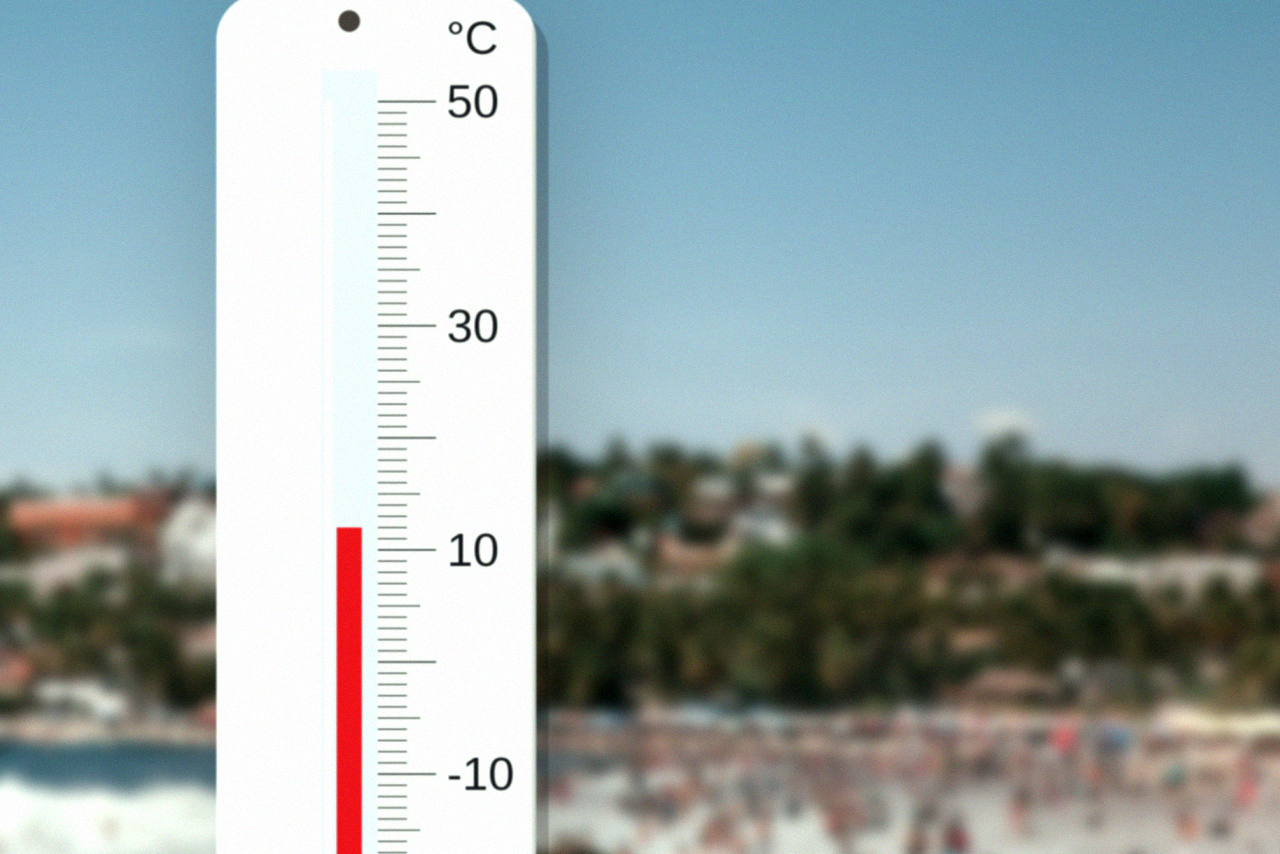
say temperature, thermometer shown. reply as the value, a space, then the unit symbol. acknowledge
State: 12 °C
